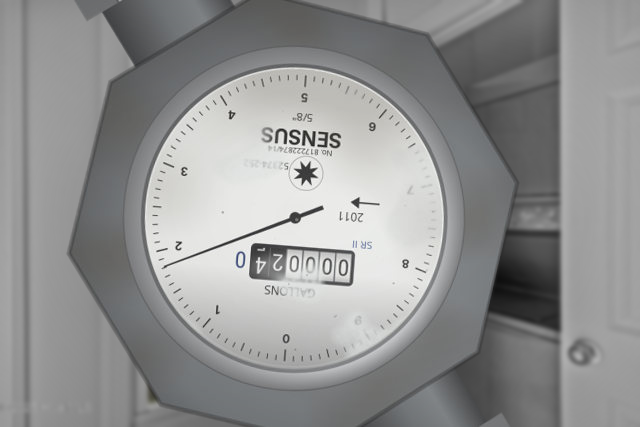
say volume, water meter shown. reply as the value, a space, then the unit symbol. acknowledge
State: 241.8 gal
